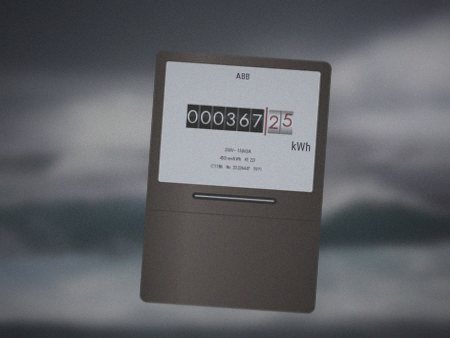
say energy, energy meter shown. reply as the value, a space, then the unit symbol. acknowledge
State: 367.25 kWh
